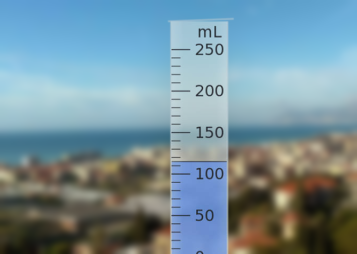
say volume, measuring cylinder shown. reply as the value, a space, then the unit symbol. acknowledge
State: 115 mL
